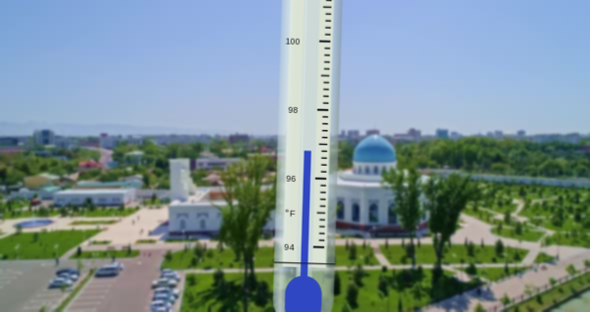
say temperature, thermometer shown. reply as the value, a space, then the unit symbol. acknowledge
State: 96.8 °F
